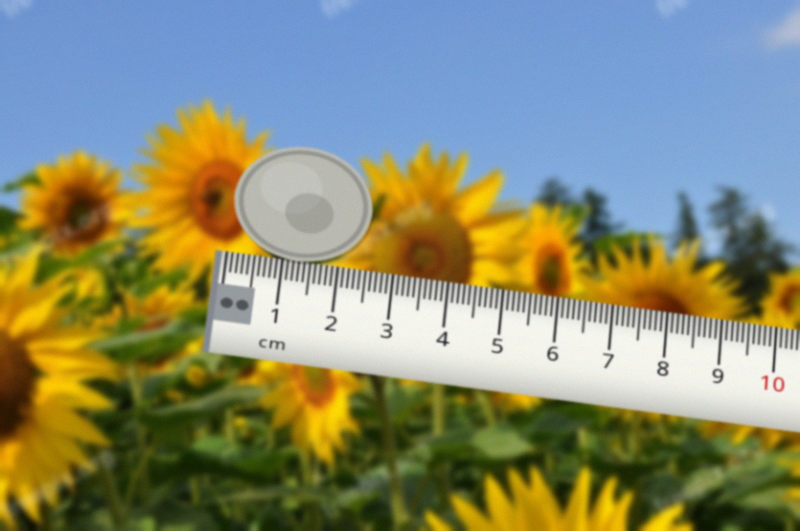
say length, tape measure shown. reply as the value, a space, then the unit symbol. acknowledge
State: 2.5 cm
